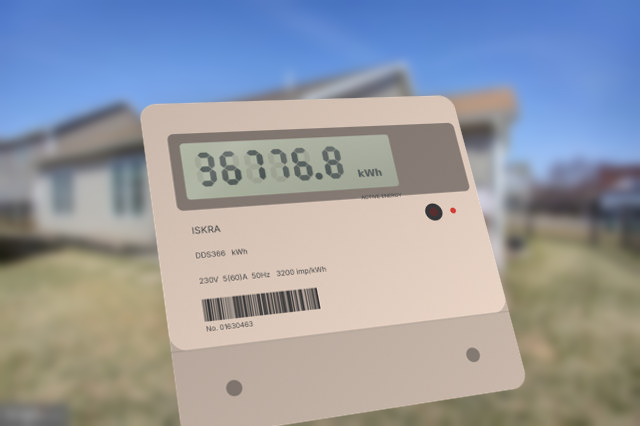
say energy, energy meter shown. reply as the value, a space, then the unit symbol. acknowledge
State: 36776.8 kWh
